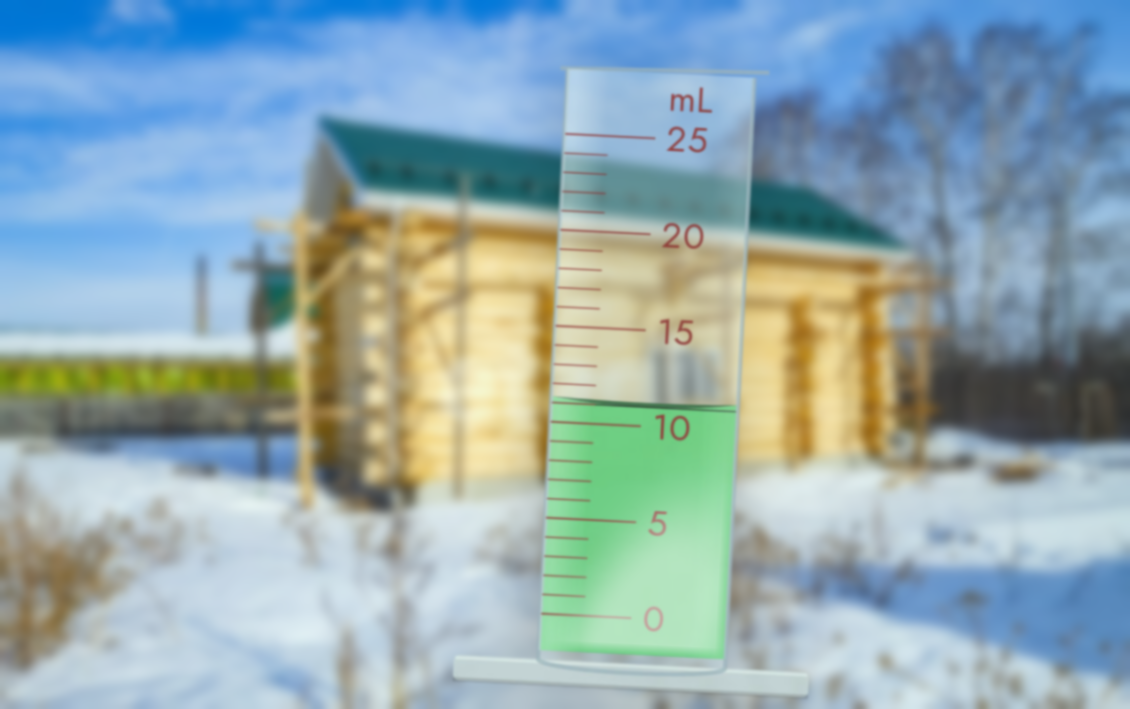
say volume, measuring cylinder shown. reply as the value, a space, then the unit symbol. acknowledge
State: 11 mL
